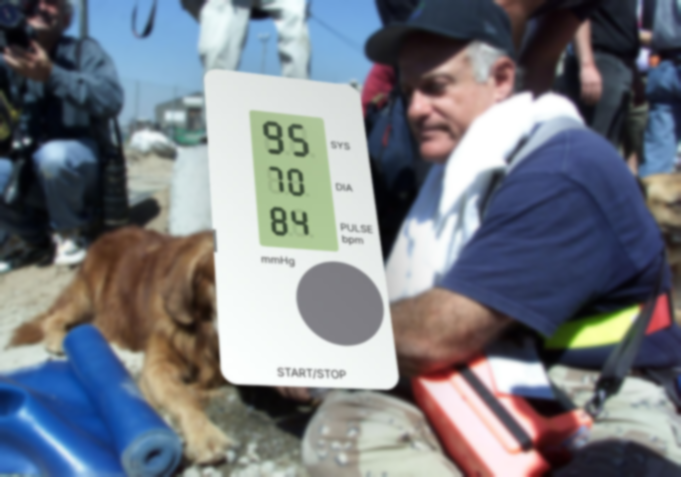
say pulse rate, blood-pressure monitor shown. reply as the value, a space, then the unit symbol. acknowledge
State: 84 bpm
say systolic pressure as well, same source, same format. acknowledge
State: 95 mmHg
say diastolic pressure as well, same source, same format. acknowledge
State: 70 mmHg
